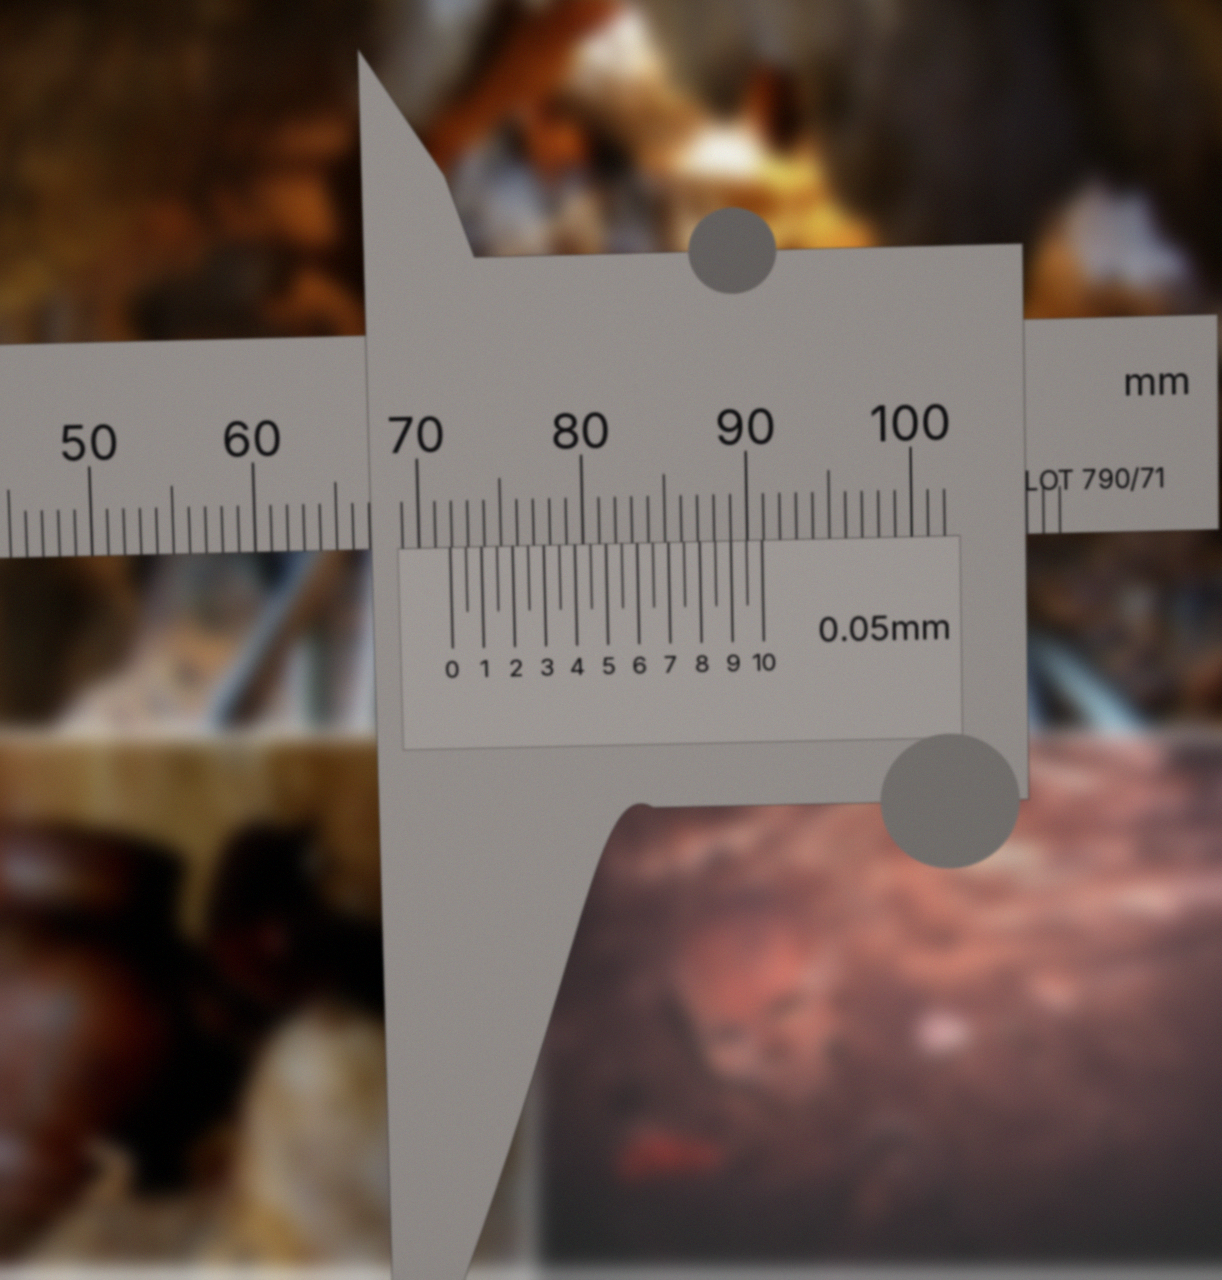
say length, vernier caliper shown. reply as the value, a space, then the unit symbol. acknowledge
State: 71.9 mm
